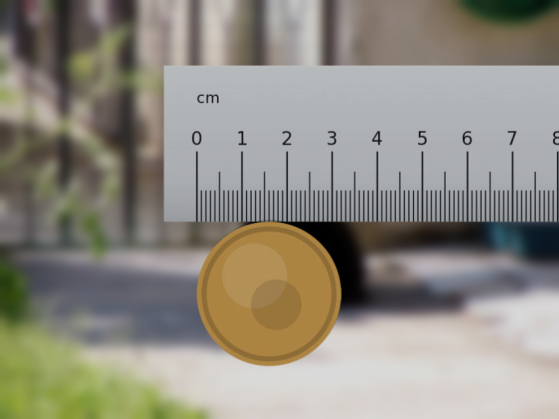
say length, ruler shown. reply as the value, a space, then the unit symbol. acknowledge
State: 3.2 cm
